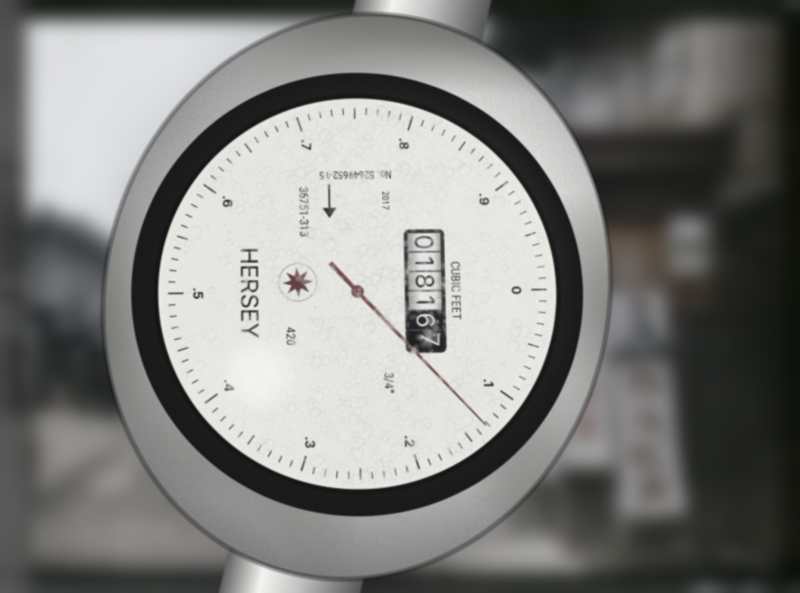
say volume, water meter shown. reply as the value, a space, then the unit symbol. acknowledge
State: 18167.13 ft³
